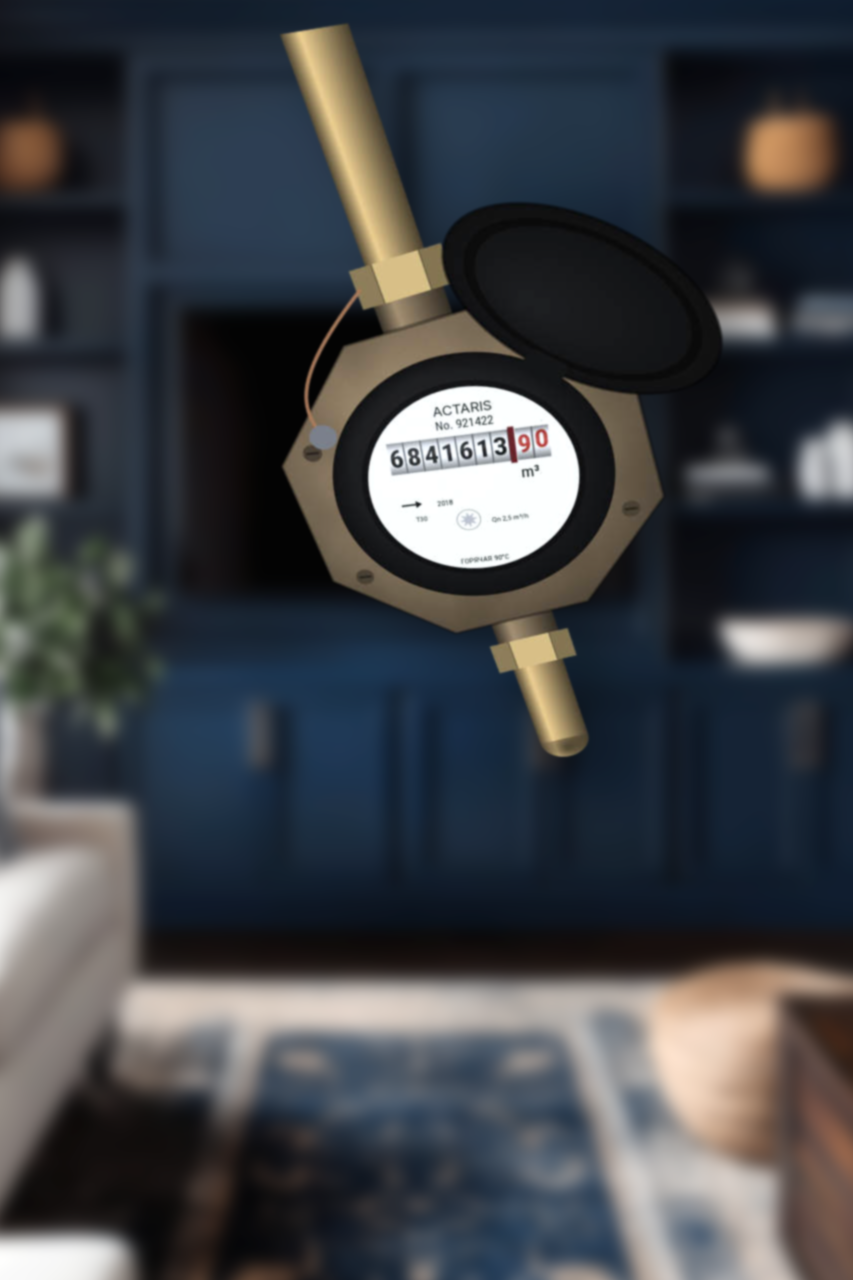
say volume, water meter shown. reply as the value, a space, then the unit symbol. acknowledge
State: 6841613.90 m³
